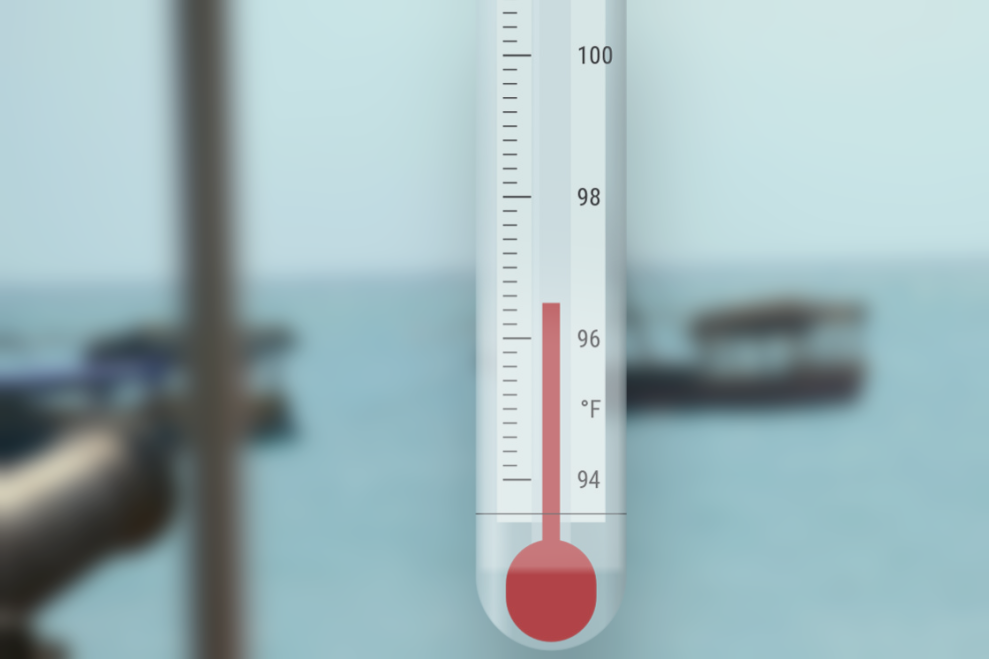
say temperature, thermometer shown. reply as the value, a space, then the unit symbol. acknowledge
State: 96.5 °F
